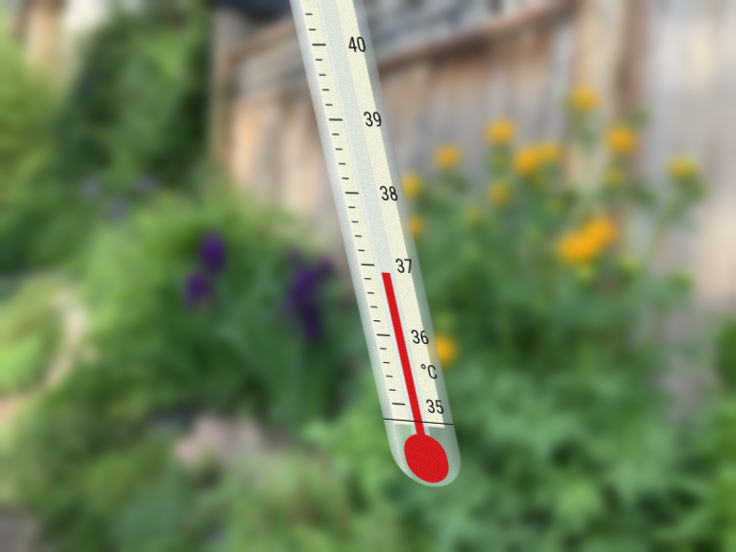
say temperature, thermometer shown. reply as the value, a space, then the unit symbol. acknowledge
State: 36.9 °C
